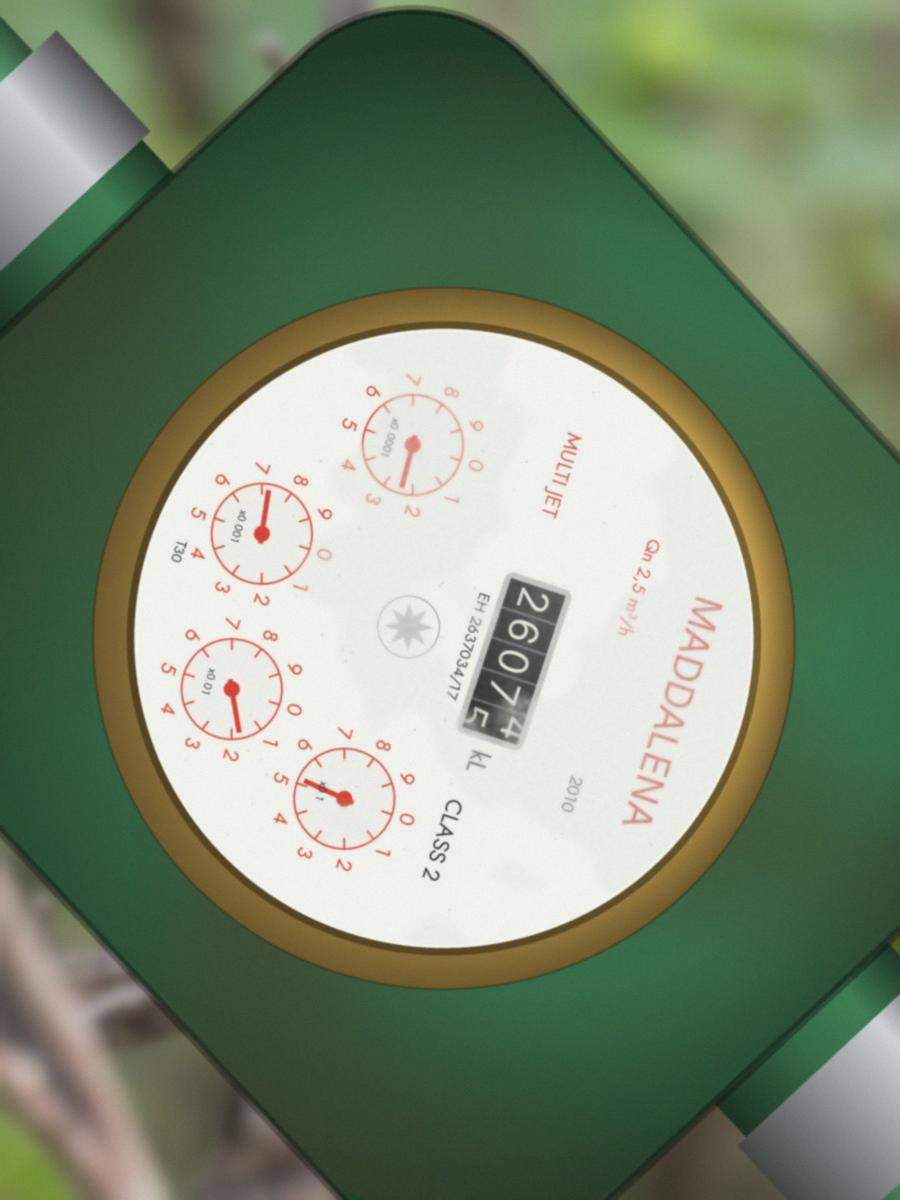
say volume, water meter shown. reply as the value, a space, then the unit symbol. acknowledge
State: 26074.5172 kL
